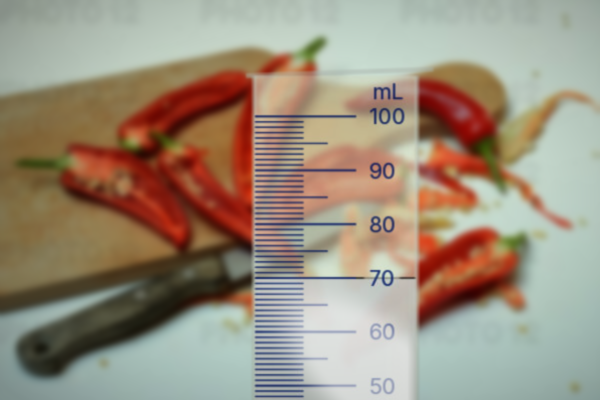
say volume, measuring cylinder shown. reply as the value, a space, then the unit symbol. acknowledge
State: 70 mL
